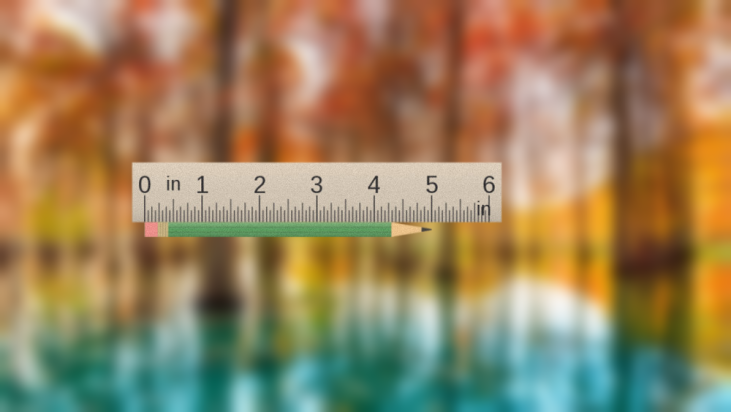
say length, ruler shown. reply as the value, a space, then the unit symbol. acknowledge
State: 5 in
